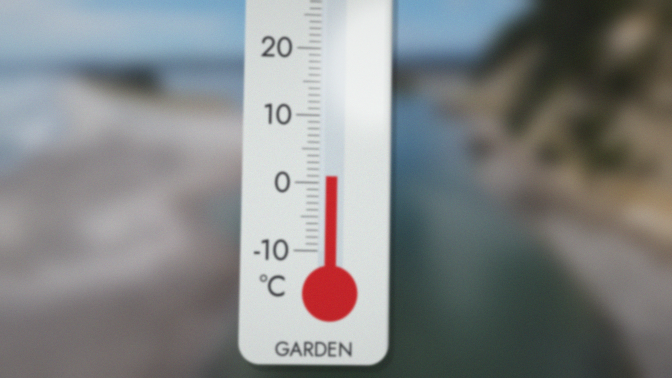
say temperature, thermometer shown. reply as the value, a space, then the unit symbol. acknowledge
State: 1 °C
